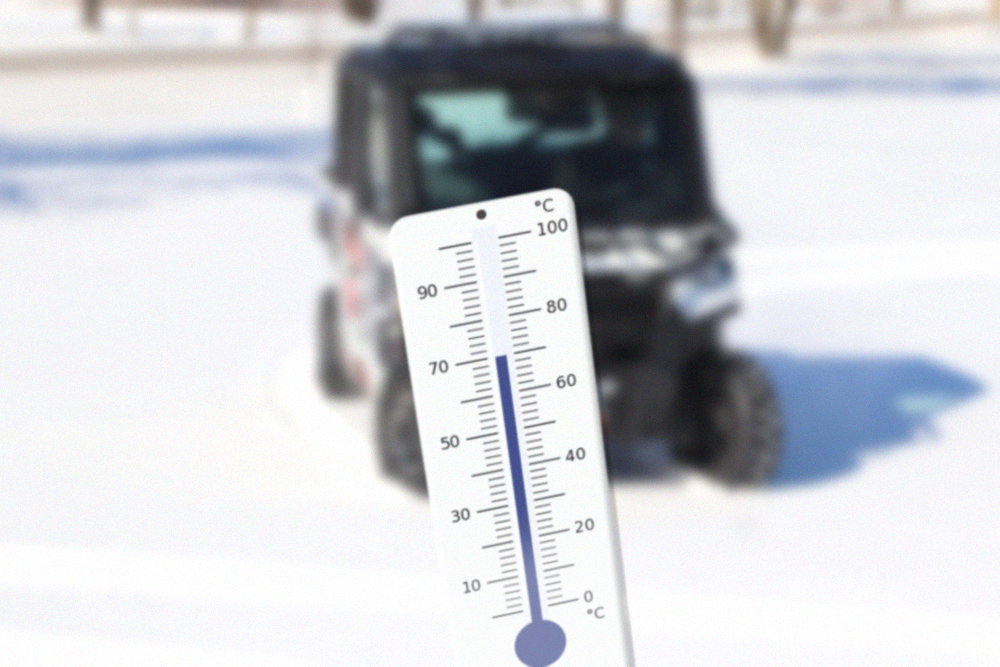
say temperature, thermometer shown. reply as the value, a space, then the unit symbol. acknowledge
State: 70 °C
